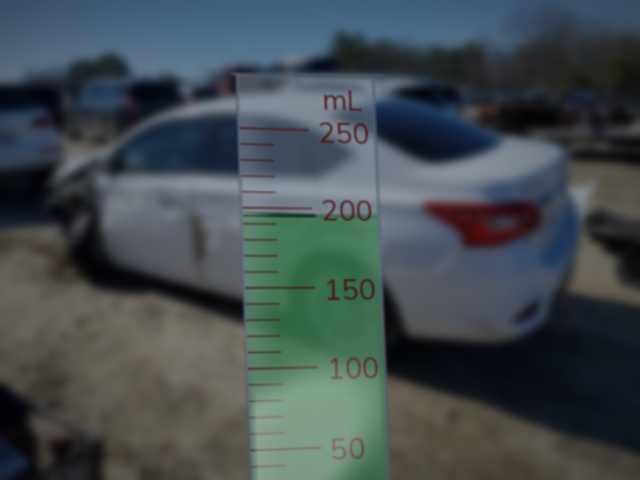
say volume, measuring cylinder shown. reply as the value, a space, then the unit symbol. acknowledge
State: 195 mL
